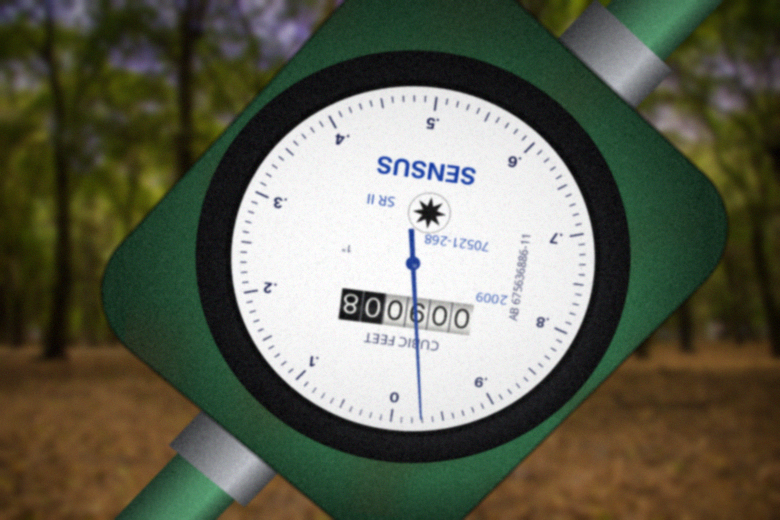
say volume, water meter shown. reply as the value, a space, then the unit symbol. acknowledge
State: 9007.97 ft³
